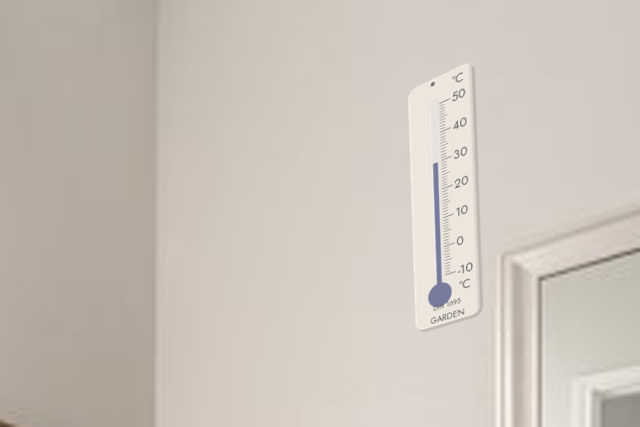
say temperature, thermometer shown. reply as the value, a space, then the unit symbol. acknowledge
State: 30 °C
